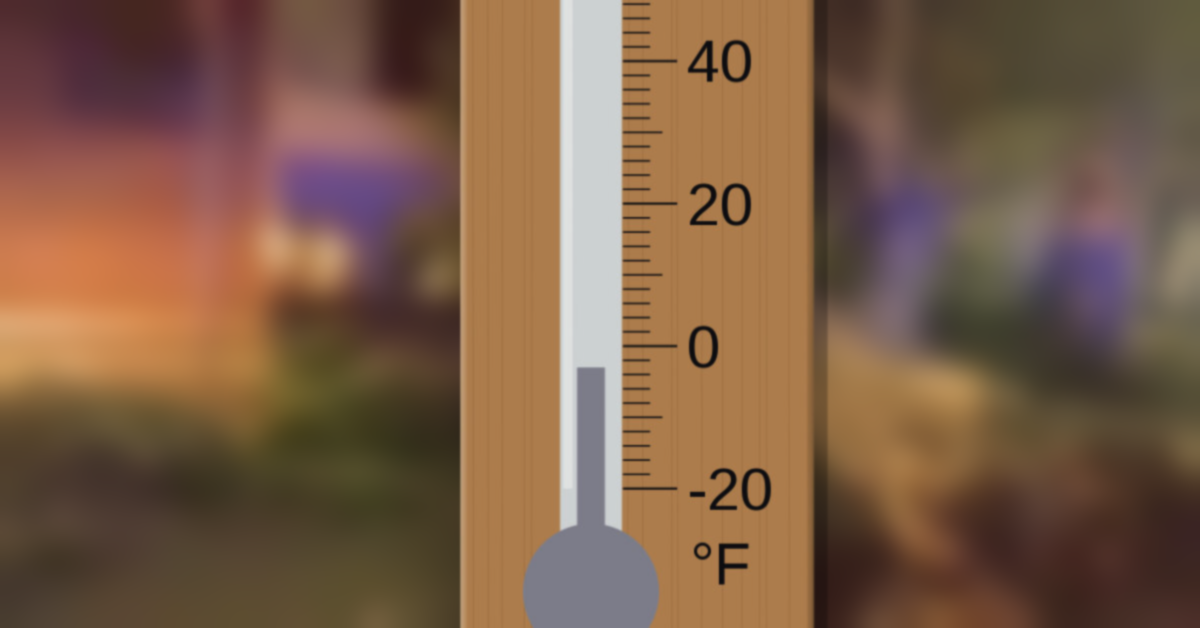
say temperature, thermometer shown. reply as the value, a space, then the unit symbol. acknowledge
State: -3 °F
